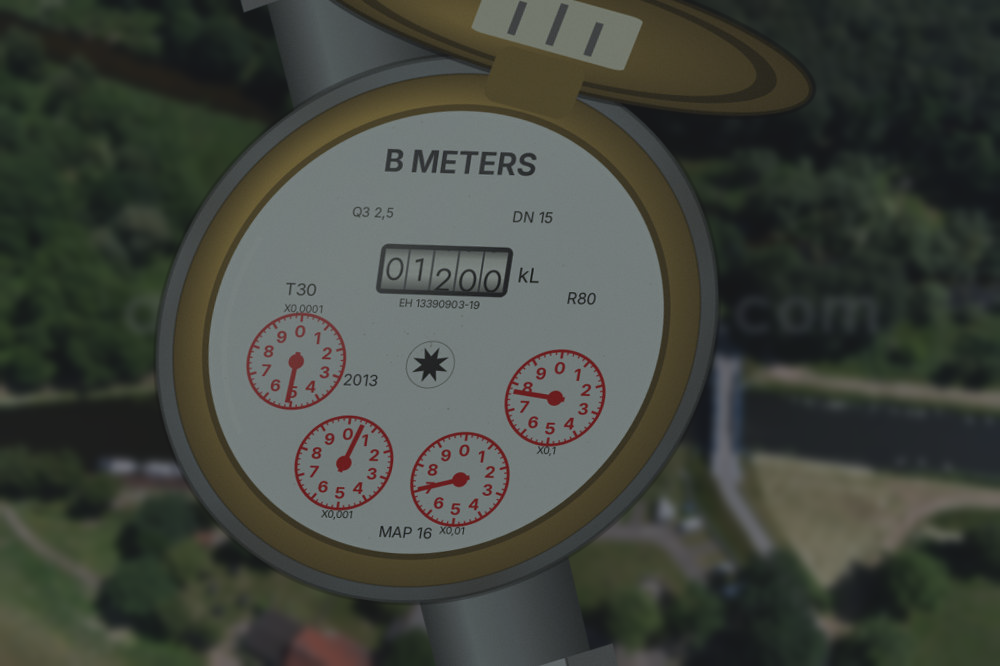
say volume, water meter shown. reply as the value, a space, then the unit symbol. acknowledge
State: 1199.7705 kL
